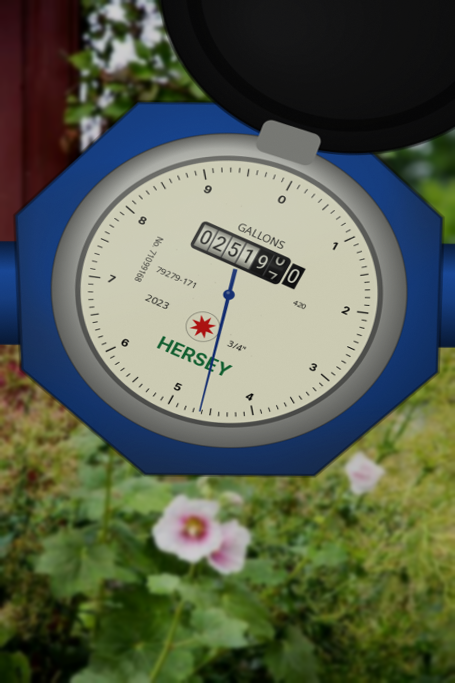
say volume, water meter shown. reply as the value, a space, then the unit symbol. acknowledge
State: 251964.6 gal
